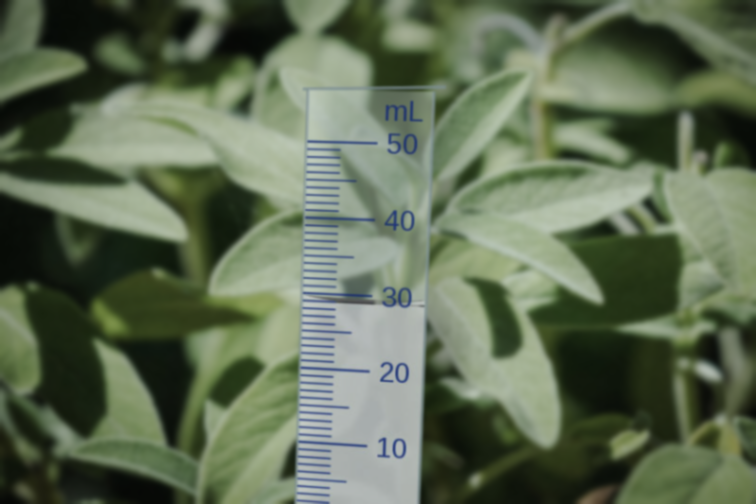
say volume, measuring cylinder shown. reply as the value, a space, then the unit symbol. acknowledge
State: 29 mL
